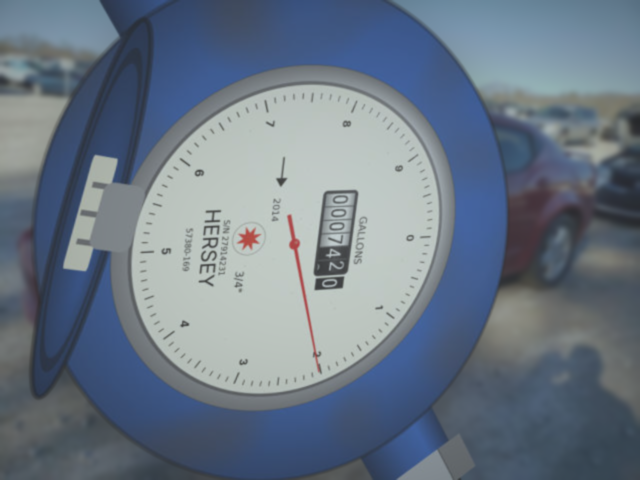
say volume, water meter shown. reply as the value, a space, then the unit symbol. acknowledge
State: 7422.0 gal
